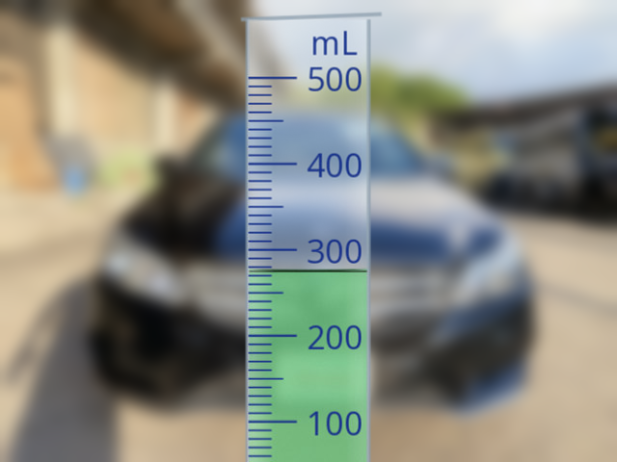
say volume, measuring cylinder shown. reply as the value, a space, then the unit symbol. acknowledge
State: 275 mL
